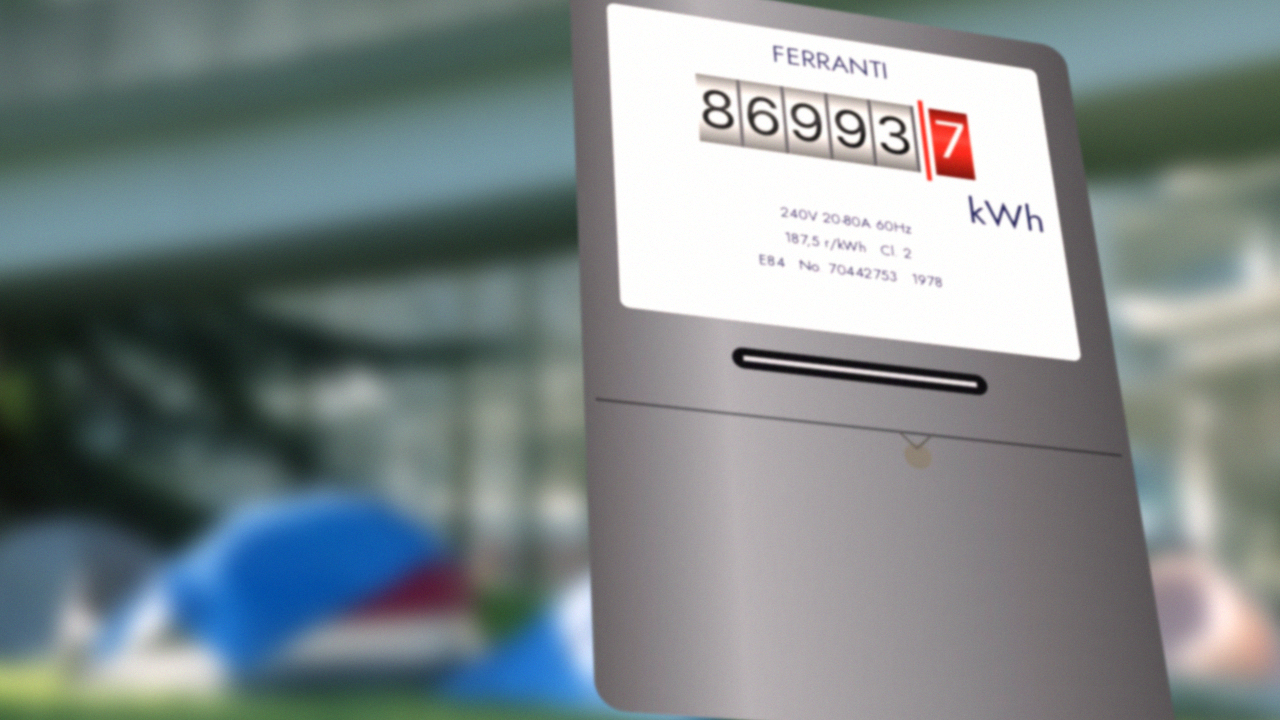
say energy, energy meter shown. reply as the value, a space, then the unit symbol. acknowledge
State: 86993.7 kWh
